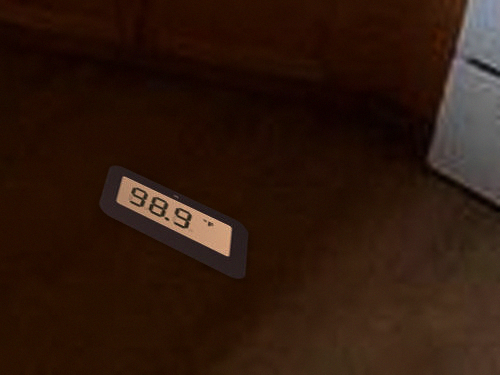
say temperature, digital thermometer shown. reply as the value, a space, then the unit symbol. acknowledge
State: 98.9 °F
